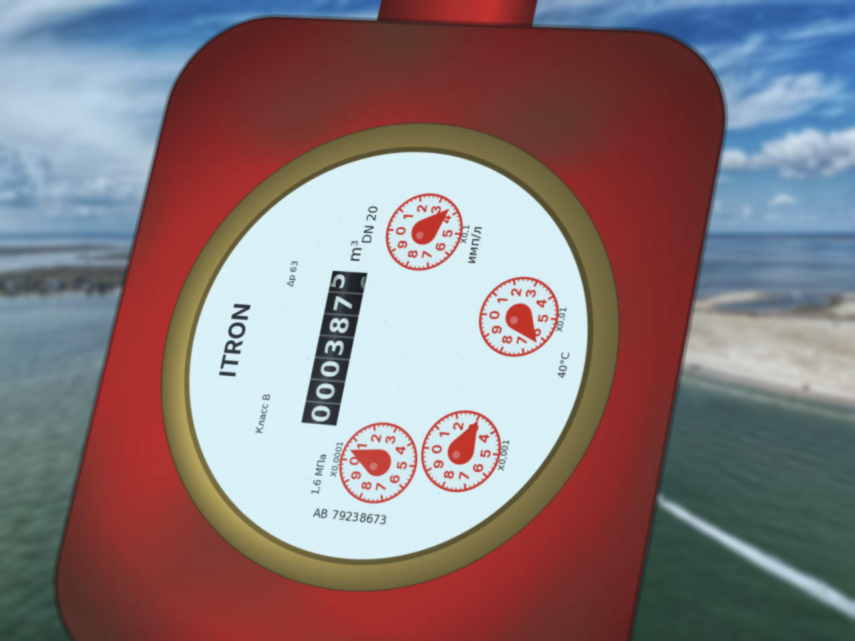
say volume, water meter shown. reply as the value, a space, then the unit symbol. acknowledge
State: 3875.3630 m³
